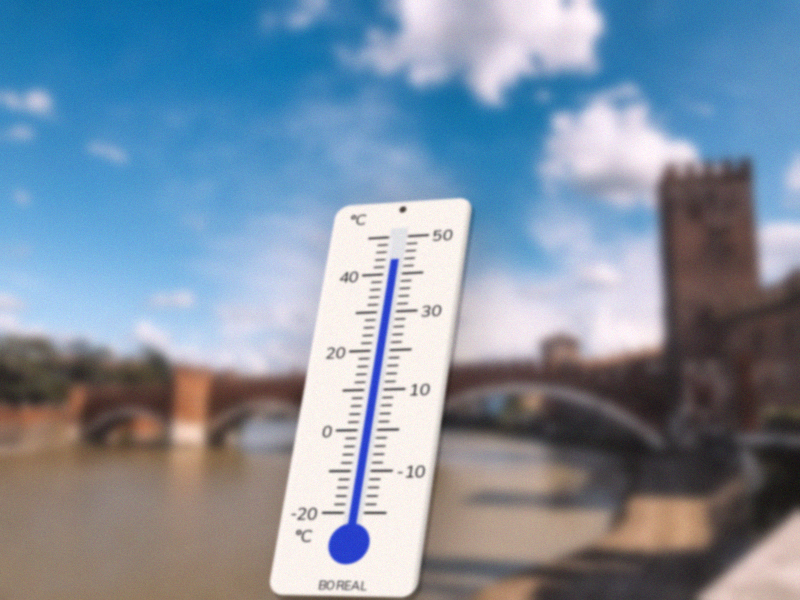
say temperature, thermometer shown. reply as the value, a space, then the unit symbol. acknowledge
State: 44 °C
